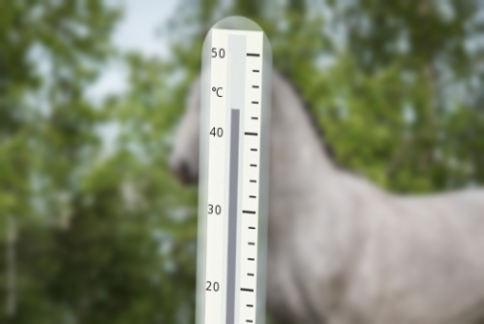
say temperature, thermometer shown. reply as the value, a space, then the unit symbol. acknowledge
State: 43 °C
